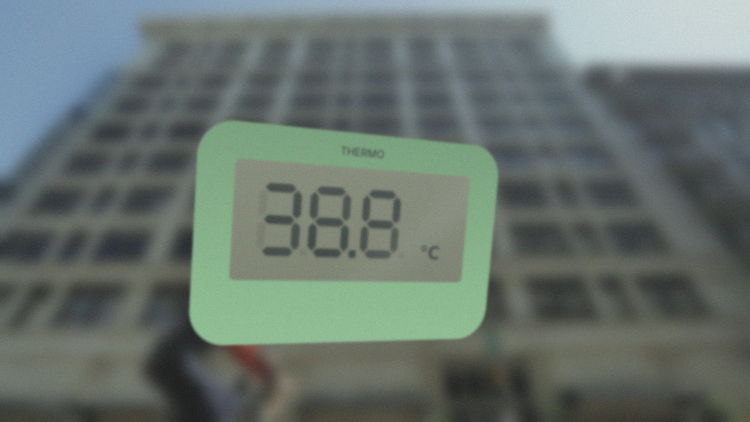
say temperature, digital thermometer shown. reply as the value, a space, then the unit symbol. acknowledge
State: 38.8 °C
